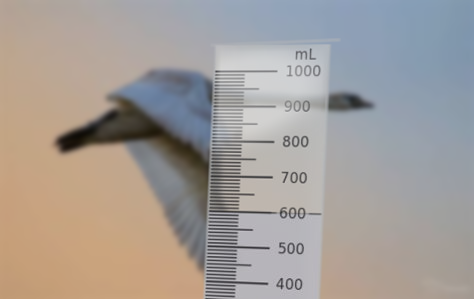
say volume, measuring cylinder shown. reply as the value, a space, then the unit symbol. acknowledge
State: 600 mL
